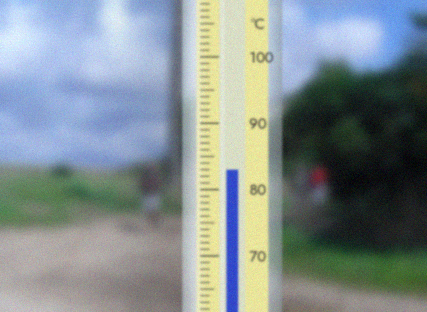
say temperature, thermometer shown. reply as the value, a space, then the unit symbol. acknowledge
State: 83 °C
